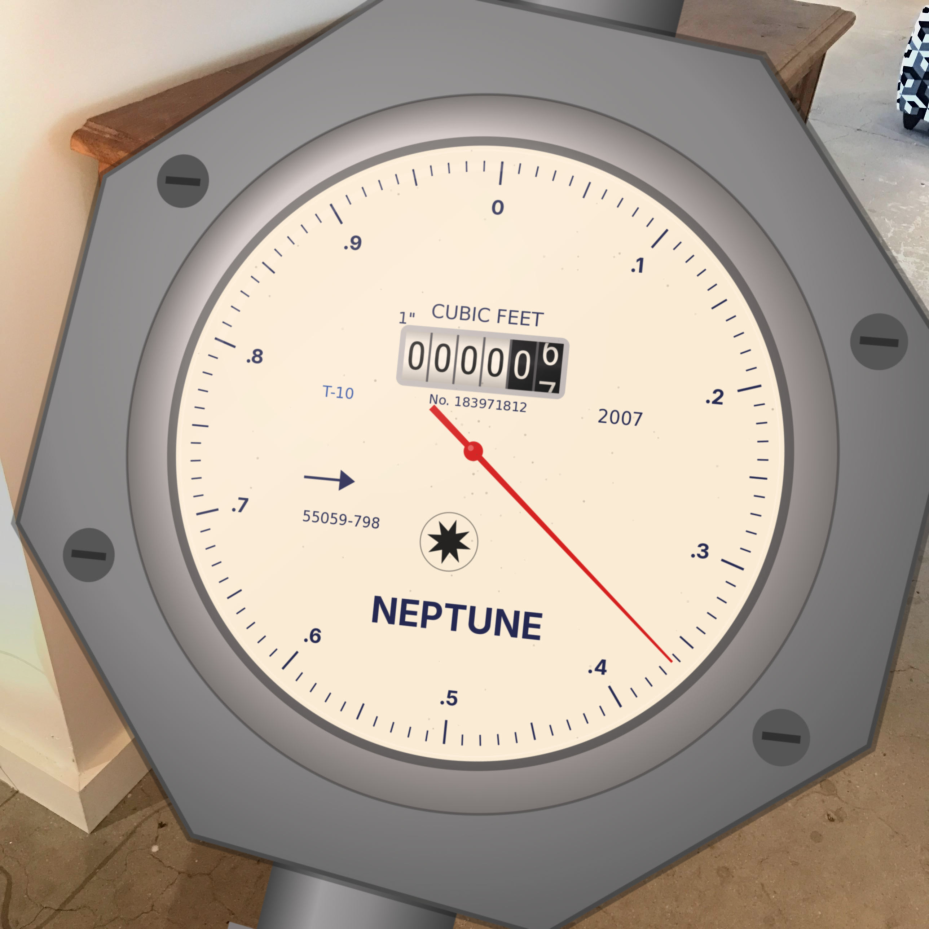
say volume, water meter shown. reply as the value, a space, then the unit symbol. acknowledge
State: 6.36 ft³
